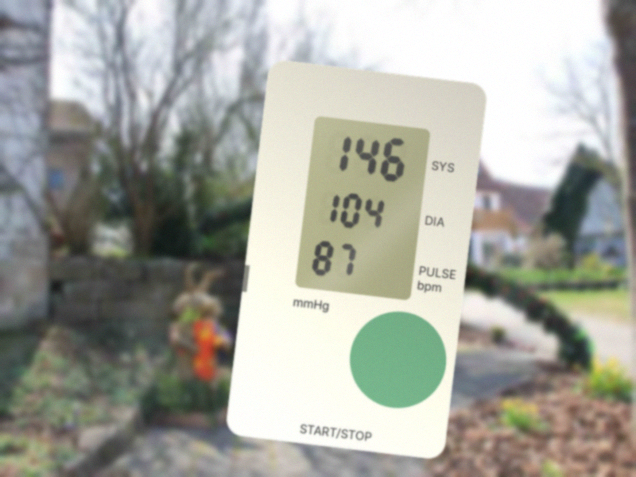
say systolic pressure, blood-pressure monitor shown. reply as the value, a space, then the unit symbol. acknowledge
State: 146 mmHg
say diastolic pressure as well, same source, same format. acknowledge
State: 104 mmHg
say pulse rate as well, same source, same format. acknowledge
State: 87 bpm
